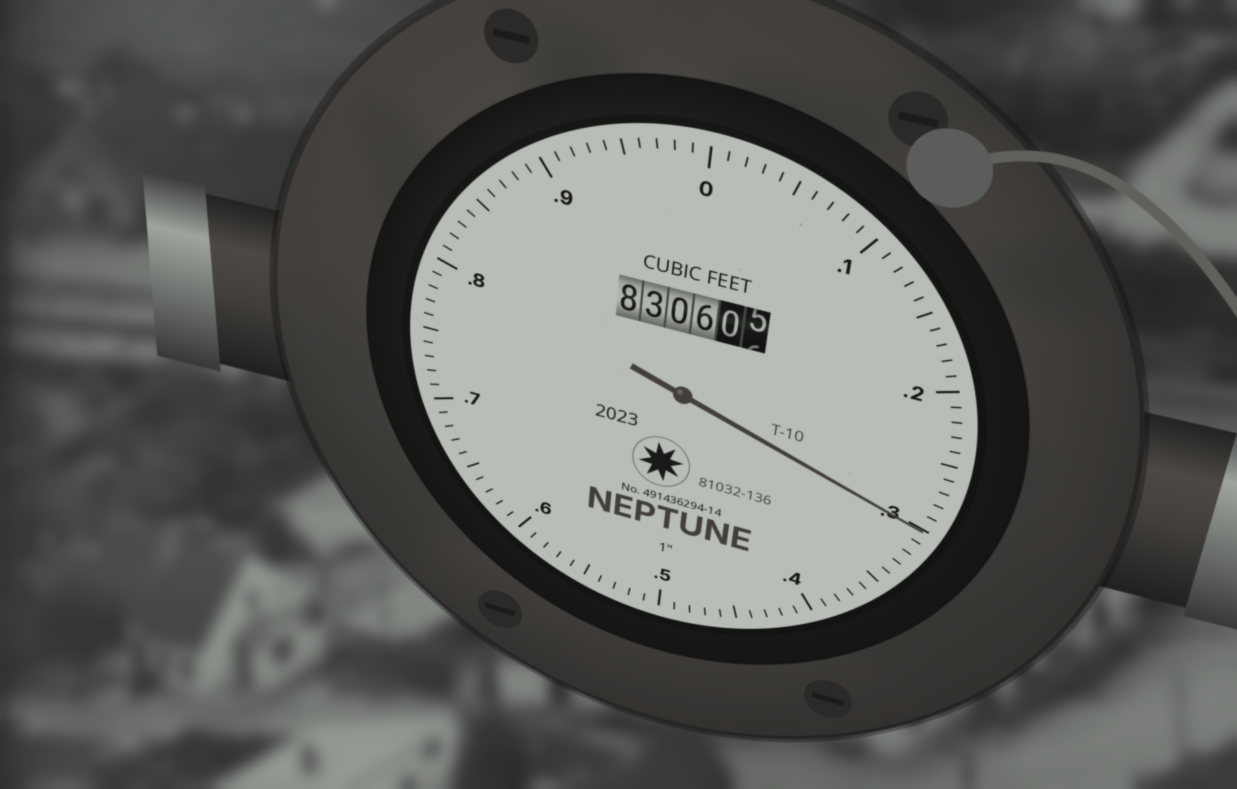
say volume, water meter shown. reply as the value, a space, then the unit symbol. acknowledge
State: 830605.30 ft³
